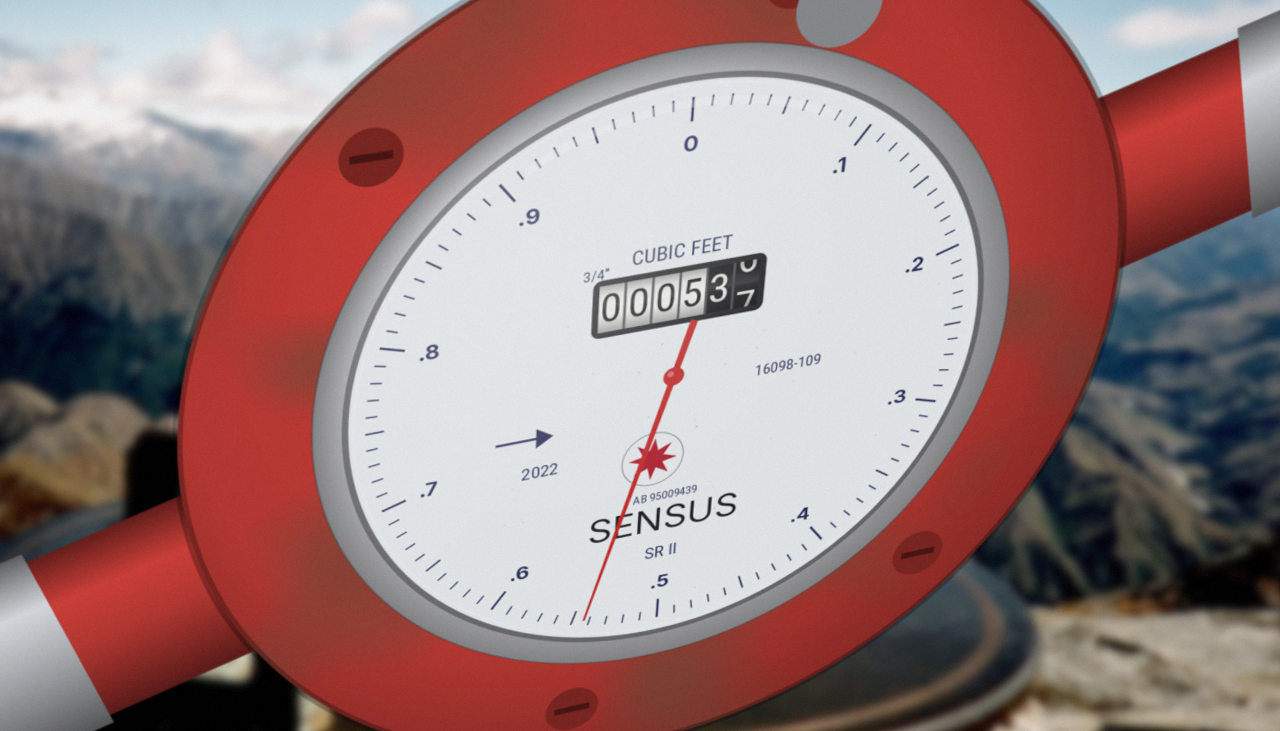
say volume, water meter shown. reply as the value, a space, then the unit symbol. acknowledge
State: 536.54 ft³
